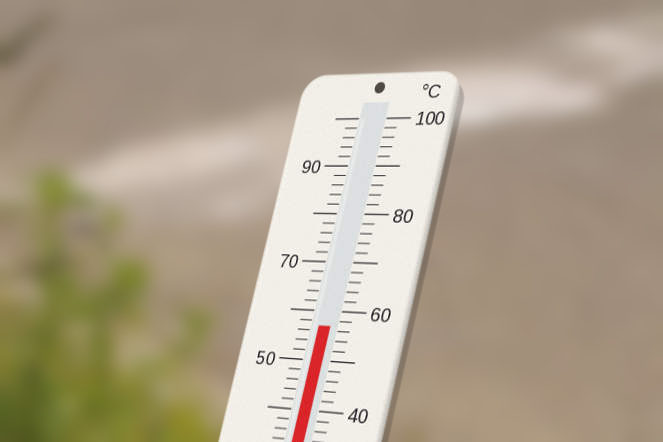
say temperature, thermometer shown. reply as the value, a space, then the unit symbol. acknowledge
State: 57 °C
